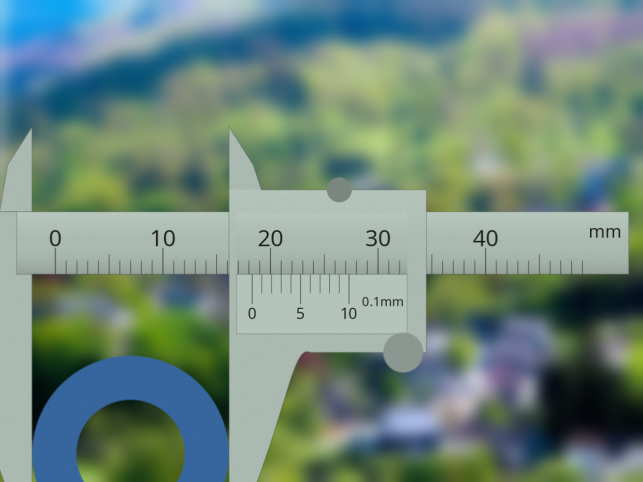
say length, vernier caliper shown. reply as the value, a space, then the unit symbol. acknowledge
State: 18.3 mm
